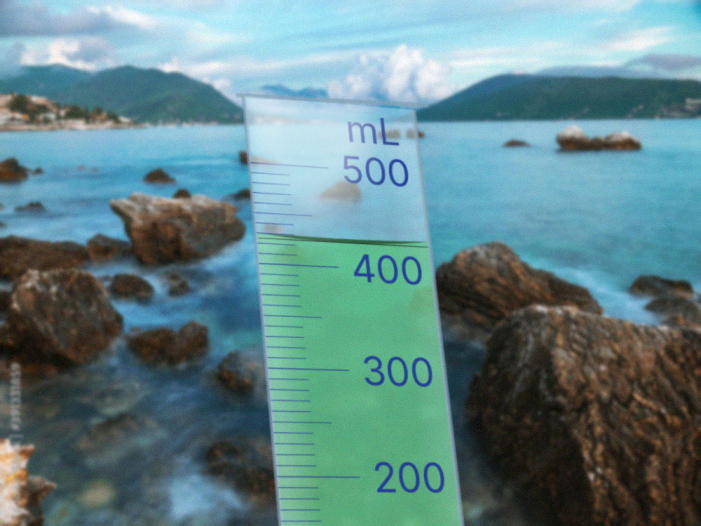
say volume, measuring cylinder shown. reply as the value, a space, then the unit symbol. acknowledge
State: 425 mL
